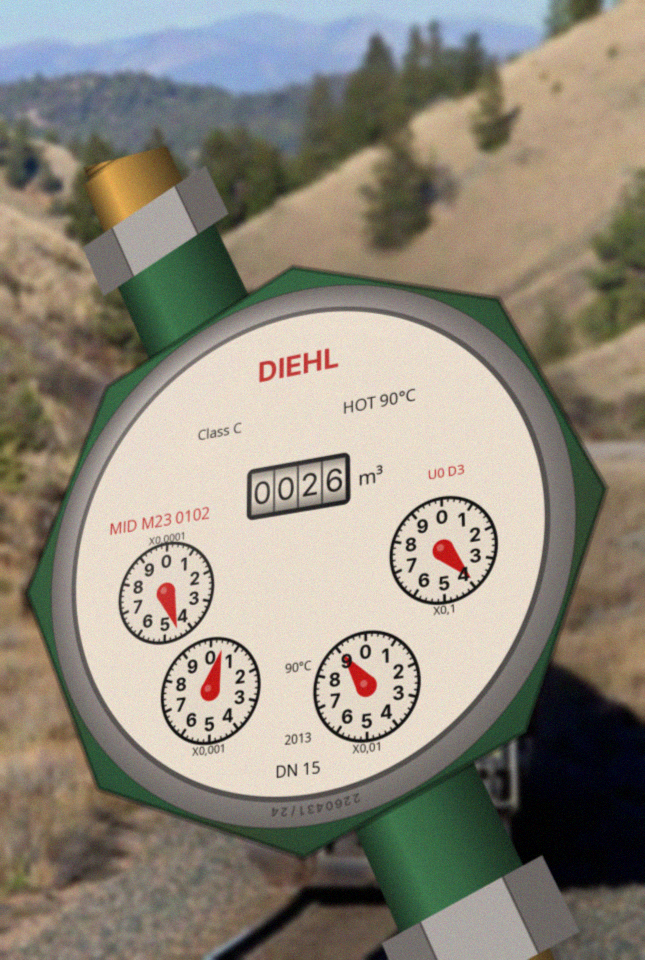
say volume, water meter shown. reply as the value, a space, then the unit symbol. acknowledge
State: 26.3904 m³
